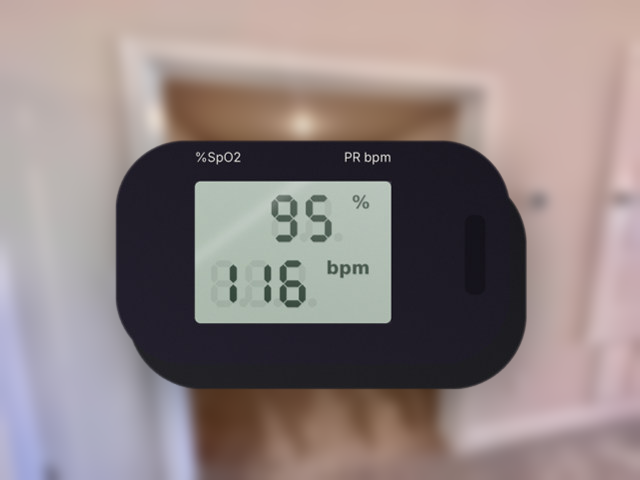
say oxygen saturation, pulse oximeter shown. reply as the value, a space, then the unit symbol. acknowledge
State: 95 %
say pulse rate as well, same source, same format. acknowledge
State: 116 bpm
